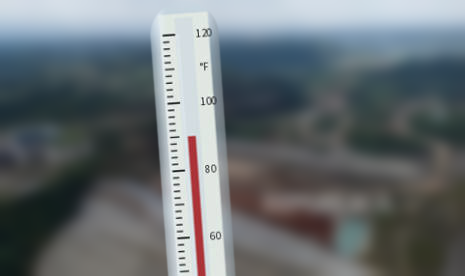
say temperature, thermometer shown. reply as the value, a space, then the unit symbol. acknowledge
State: 90 °F
